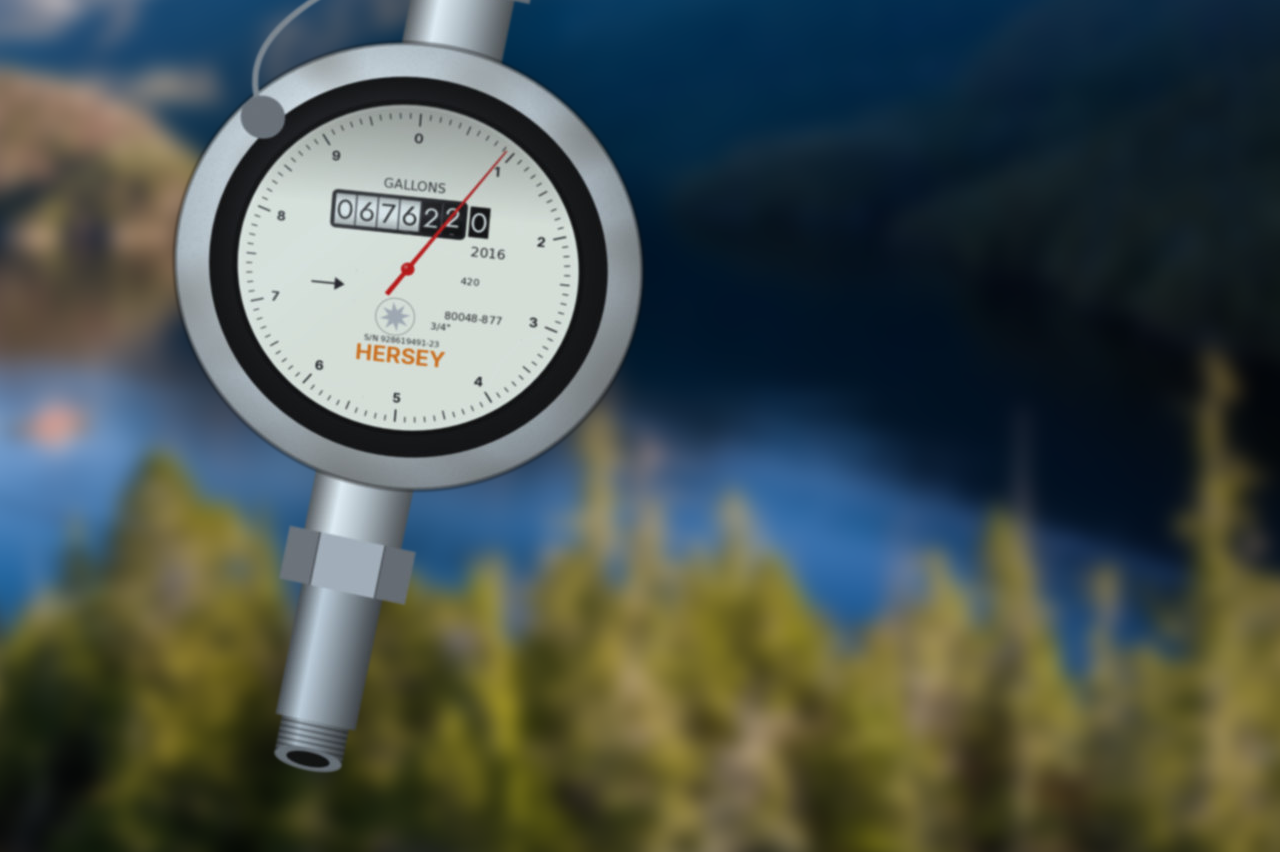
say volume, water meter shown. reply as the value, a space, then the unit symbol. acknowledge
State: 676220.9 gal
